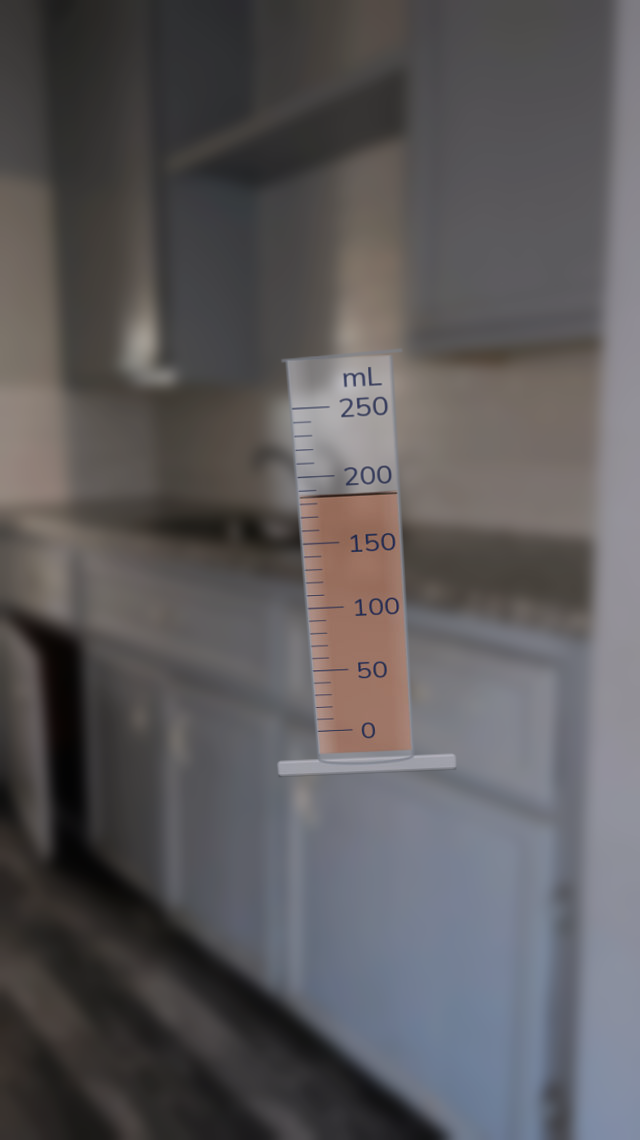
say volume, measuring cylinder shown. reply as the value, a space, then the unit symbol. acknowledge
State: 185 mL
